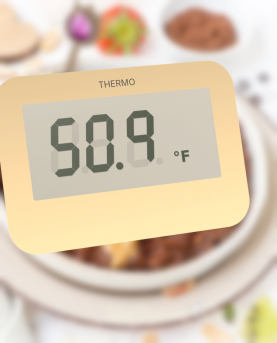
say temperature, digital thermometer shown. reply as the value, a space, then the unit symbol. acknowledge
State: 50.9 °F
